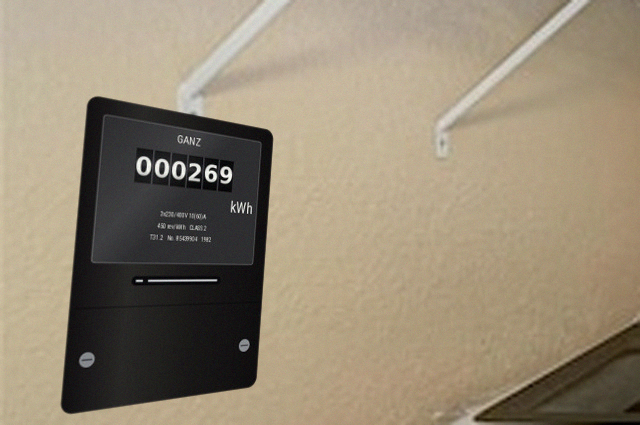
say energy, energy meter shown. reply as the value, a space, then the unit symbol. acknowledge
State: 269 kWh
